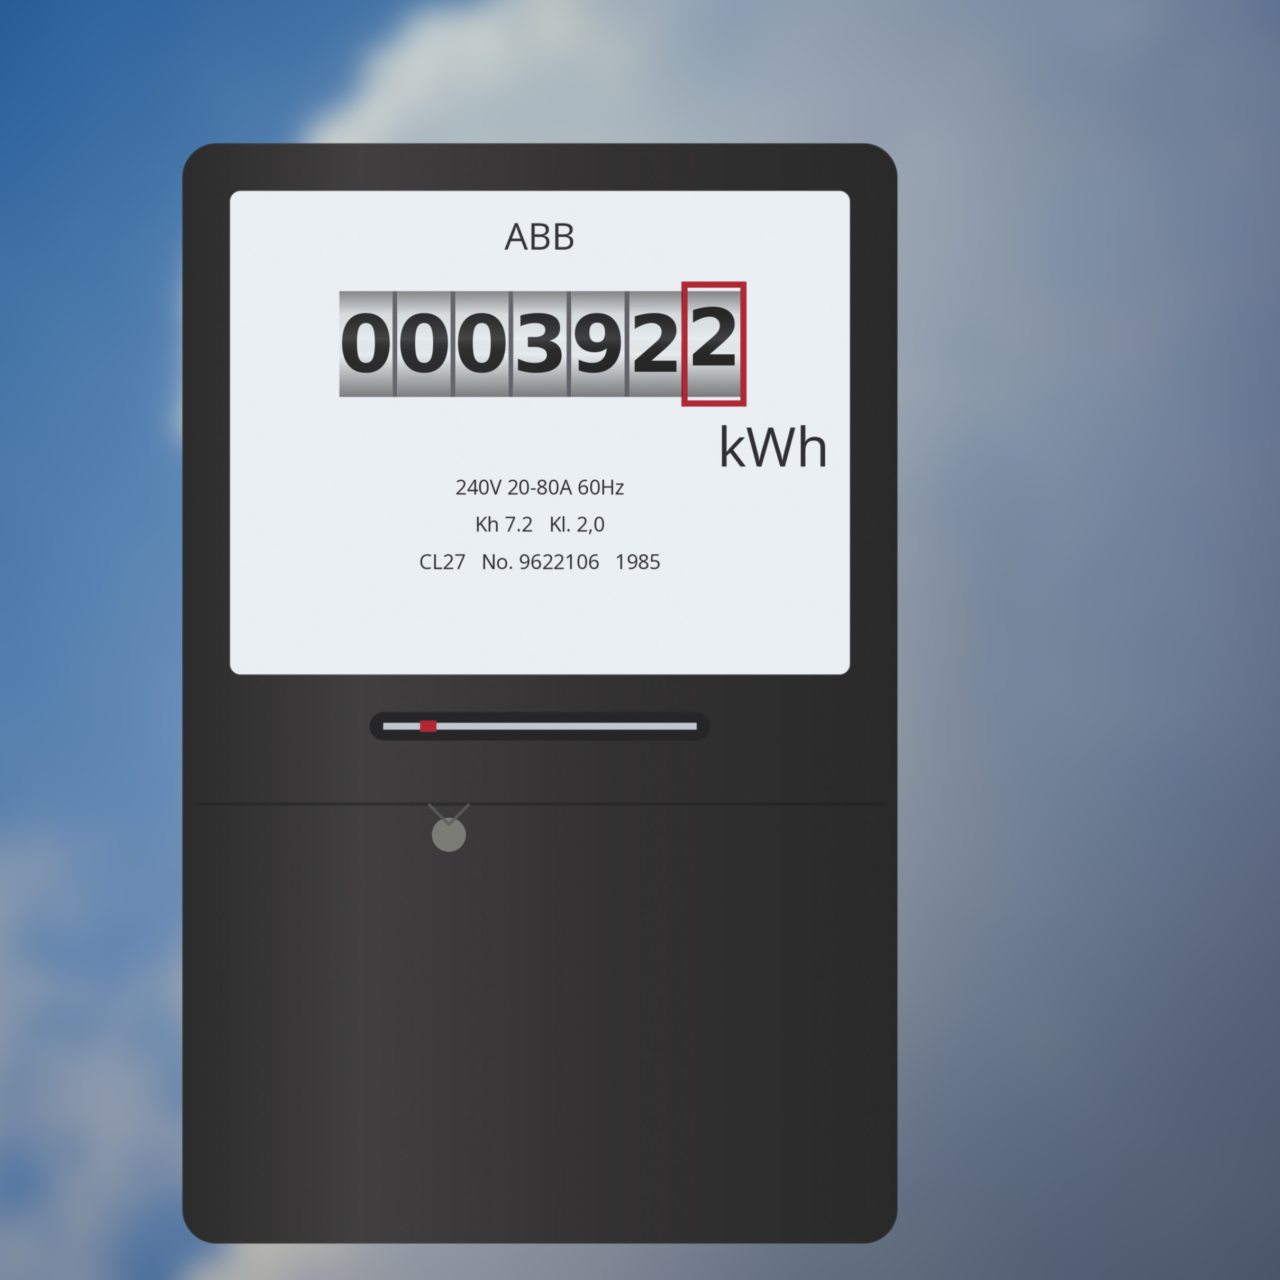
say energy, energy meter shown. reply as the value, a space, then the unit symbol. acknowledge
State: 392.2 kWh
